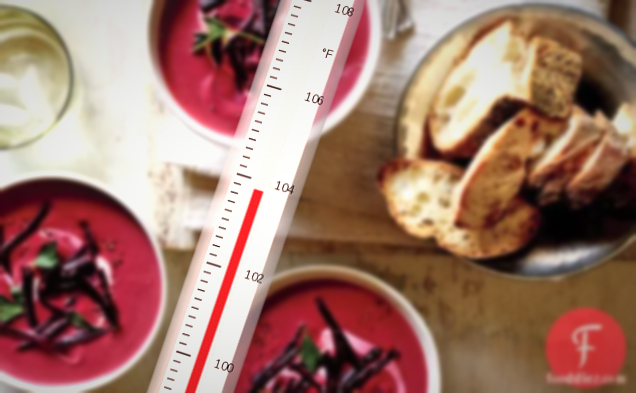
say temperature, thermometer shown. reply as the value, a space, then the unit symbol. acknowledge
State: 103.8 °F
